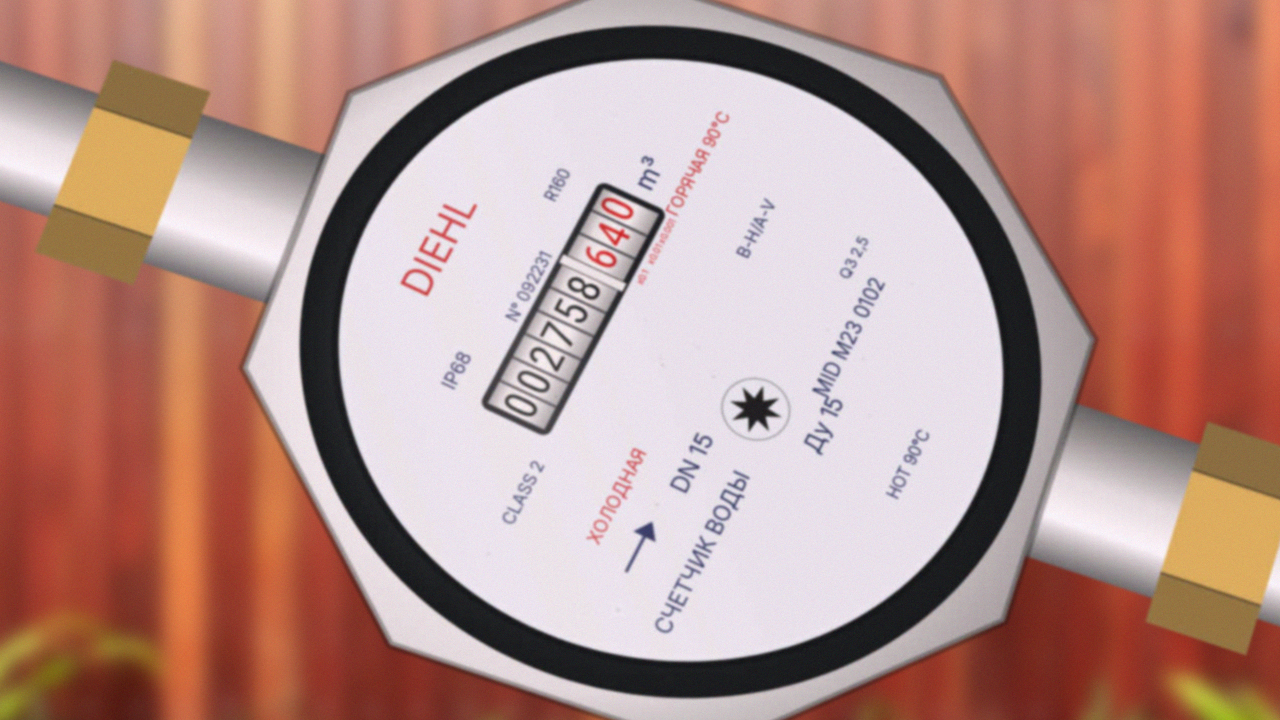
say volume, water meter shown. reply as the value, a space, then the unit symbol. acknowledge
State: 2758.640 m³
